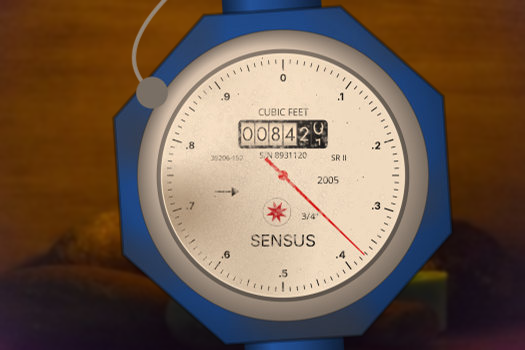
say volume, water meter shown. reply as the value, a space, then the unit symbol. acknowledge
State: 8420.37 ft³
